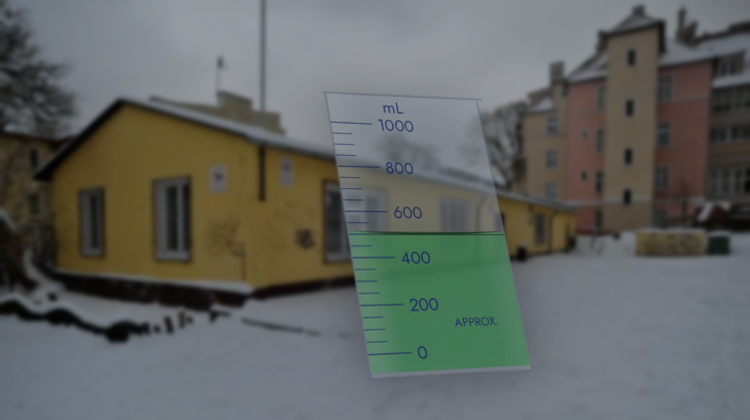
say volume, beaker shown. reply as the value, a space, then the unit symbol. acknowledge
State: 500 mL
